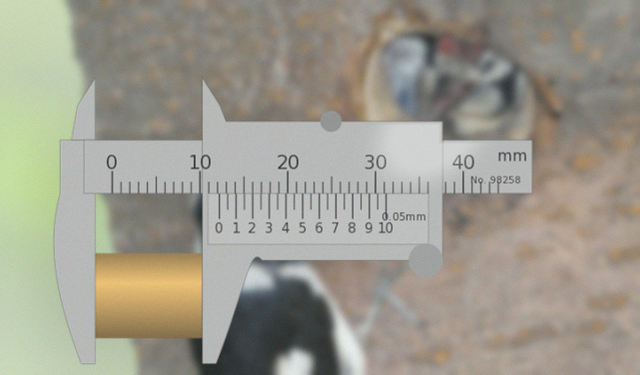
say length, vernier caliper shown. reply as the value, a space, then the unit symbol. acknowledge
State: 12.2 mm
